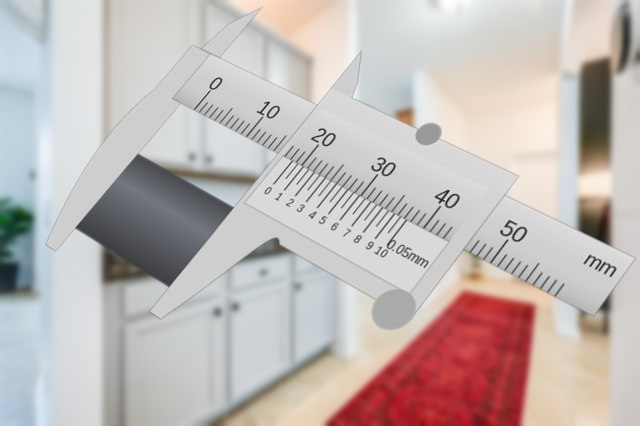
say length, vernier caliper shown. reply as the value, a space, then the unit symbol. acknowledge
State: 18.4 mm
